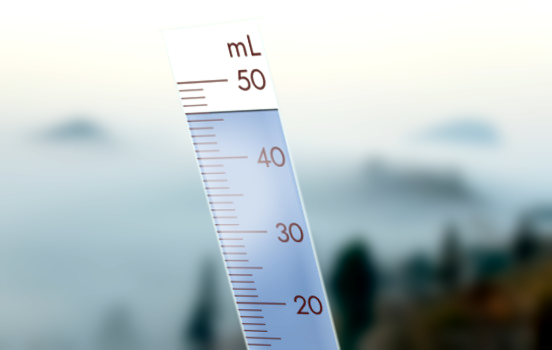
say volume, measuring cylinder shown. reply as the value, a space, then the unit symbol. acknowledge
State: 46 mL
